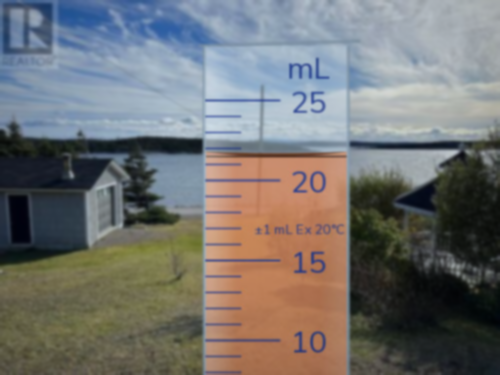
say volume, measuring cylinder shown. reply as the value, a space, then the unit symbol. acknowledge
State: 21.5 mL
